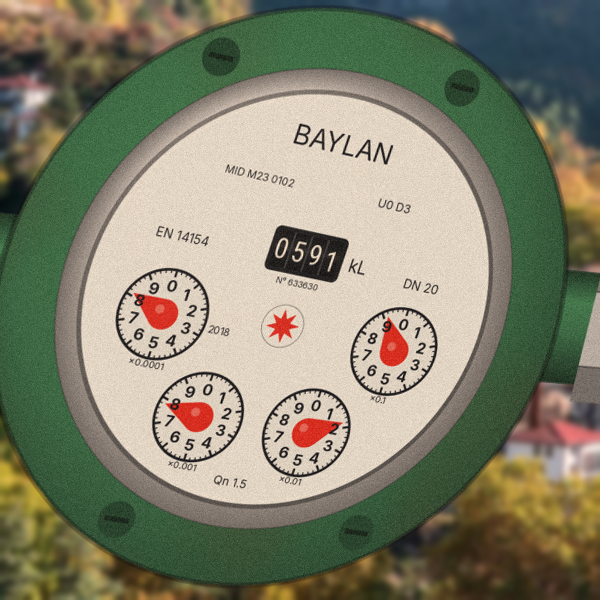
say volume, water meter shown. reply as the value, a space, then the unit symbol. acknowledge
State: 590.9178 kL
